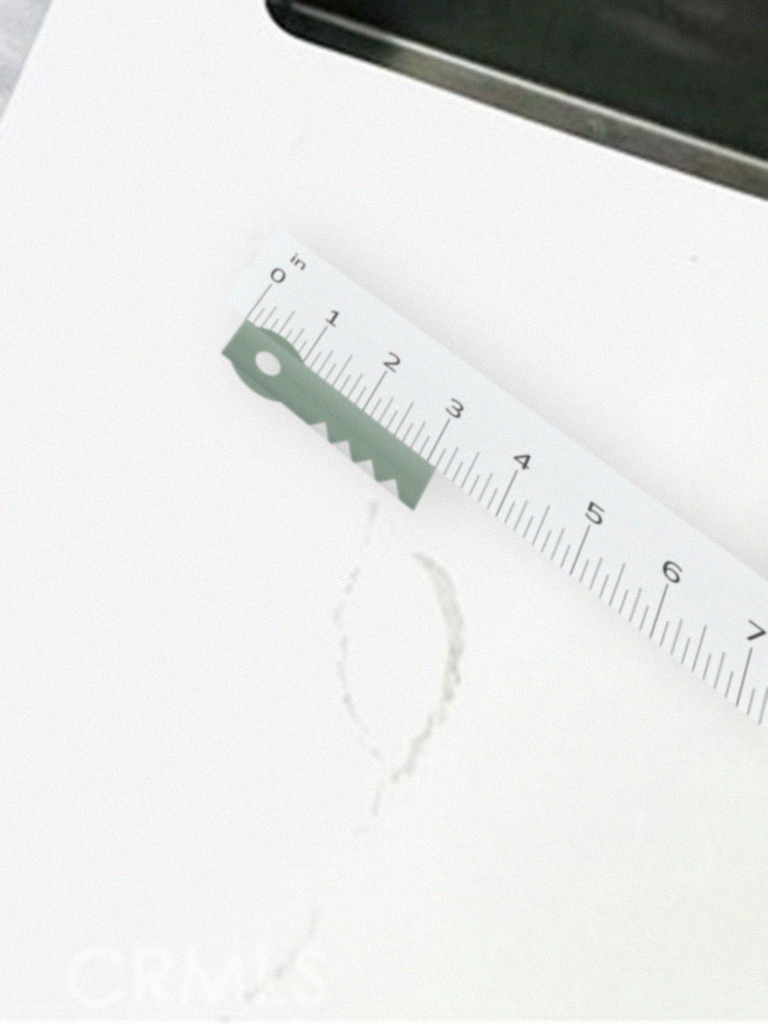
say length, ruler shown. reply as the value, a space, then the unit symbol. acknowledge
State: 3.125 in
